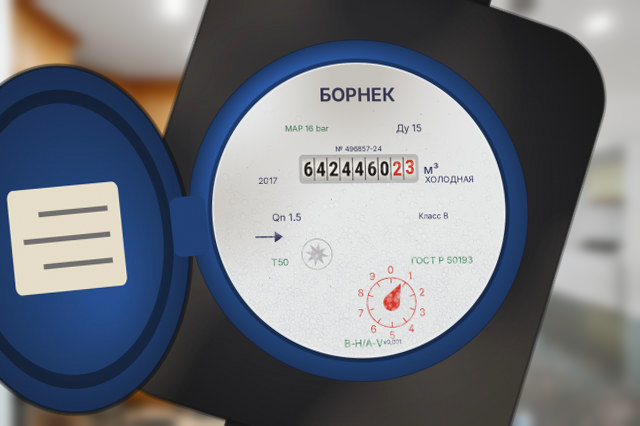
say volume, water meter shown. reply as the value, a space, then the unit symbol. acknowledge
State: 6424460.230 m³
